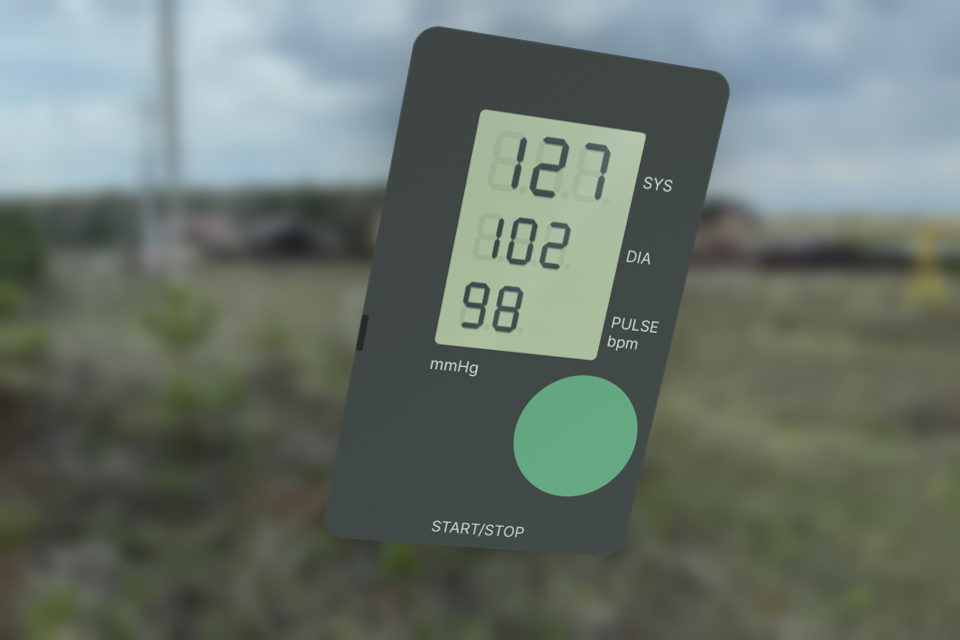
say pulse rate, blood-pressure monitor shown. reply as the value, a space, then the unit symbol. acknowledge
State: 98 bpm
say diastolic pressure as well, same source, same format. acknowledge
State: 102 mmHg
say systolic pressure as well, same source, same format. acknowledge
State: 127 mmHg
